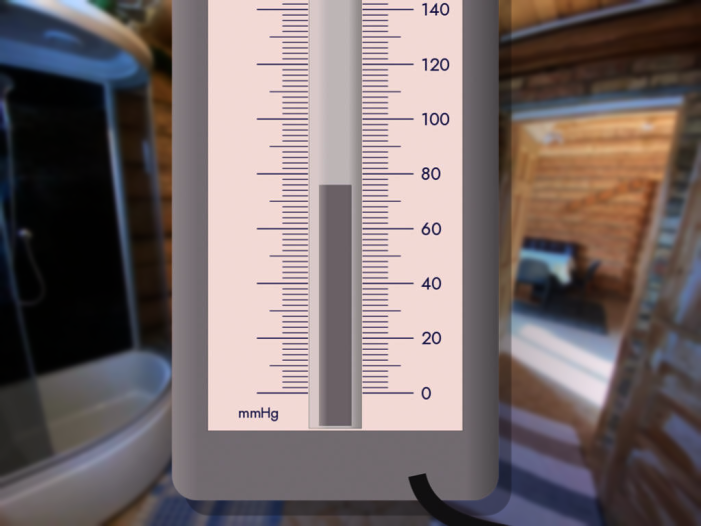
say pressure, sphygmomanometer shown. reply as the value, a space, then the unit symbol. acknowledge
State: 76 mmHg
